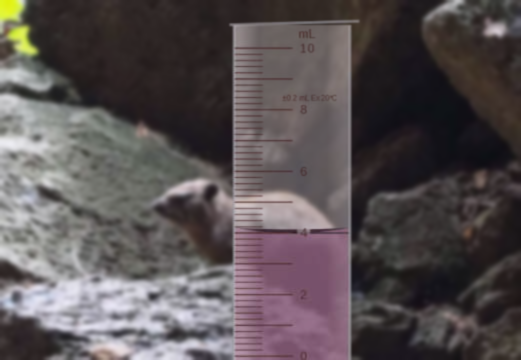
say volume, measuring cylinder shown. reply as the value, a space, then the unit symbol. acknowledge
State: 4 mL
